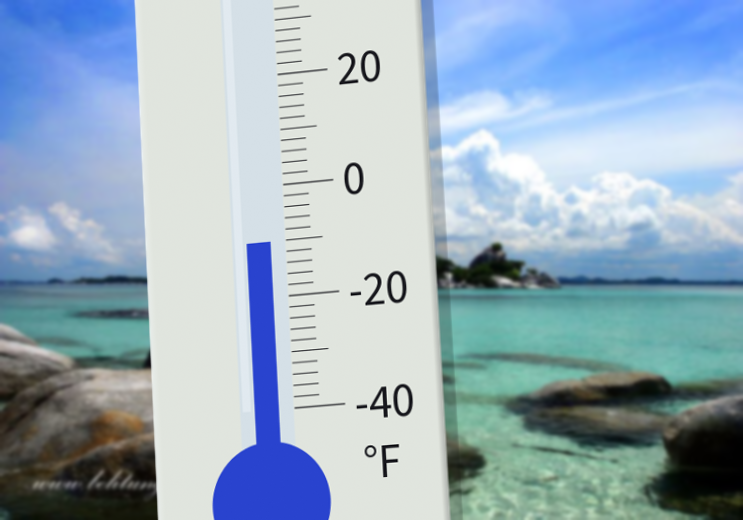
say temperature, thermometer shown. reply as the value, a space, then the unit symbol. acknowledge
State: -10 °F
